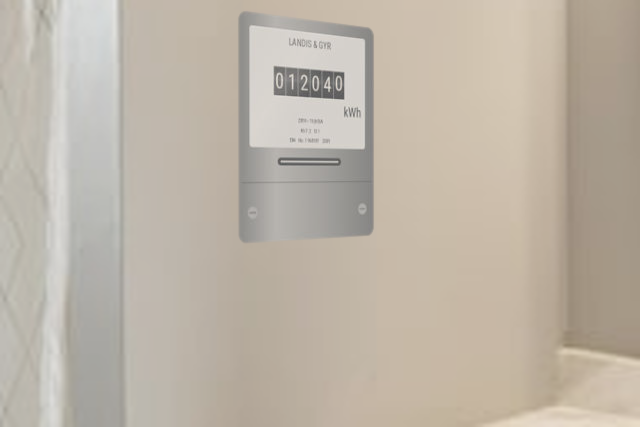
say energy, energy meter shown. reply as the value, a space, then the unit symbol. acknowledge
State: 12040 kWh
